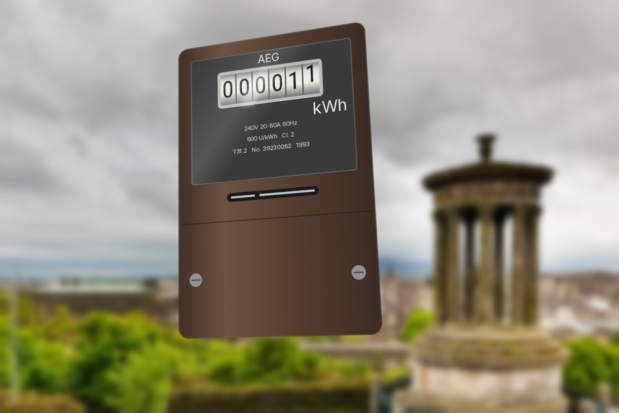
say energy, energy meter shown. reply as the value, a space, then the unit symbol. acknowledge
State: 11 kWh
